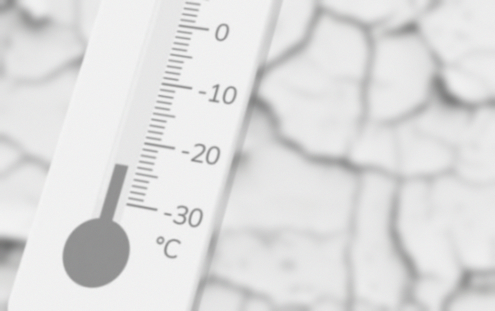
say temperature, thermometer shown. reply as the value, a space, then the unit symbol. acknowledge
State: -24 °C
